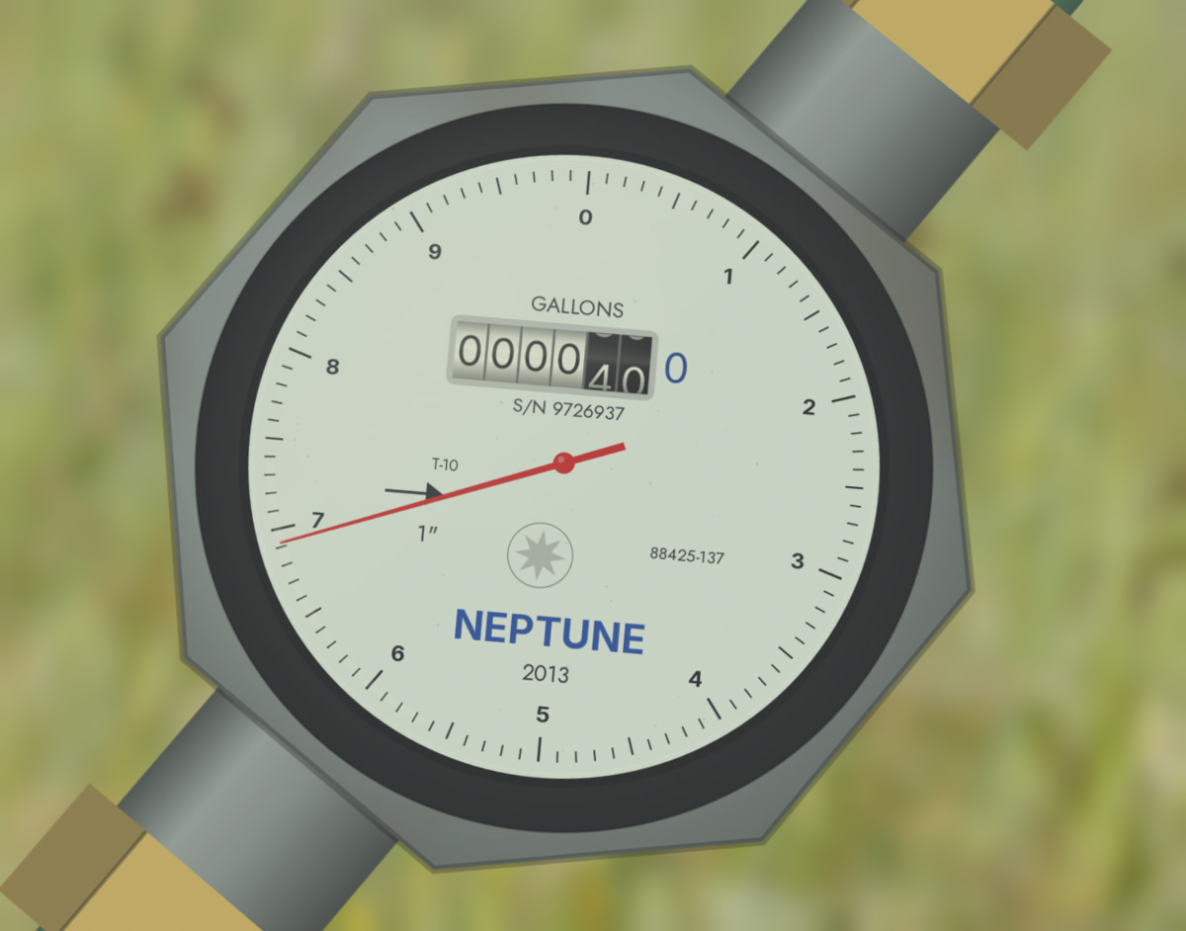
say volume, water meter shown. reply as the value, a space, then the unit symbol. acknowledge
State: 396.9 gal
